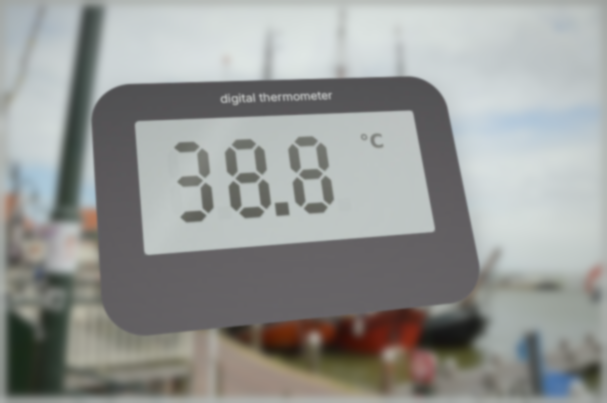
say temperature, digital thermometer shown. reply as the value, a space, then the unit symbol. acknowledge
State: 38.8 °C
